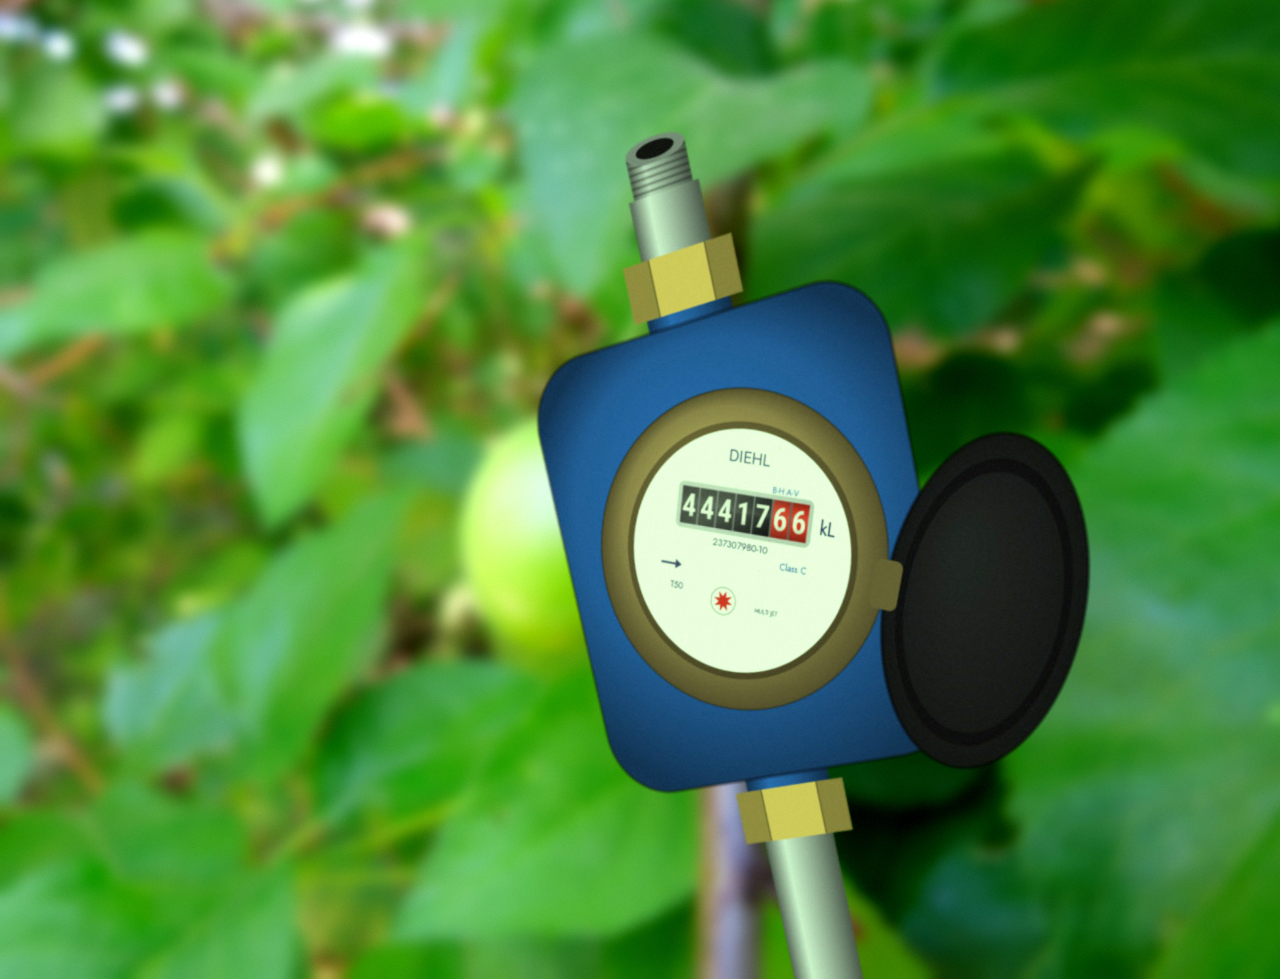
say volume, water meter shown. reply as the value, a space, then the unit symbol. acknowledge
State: 44417.66 kL
